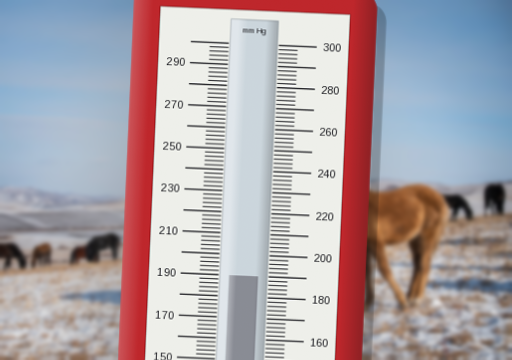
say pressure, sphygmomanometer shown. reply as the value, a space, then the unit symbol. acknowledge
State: 190 mmHg
